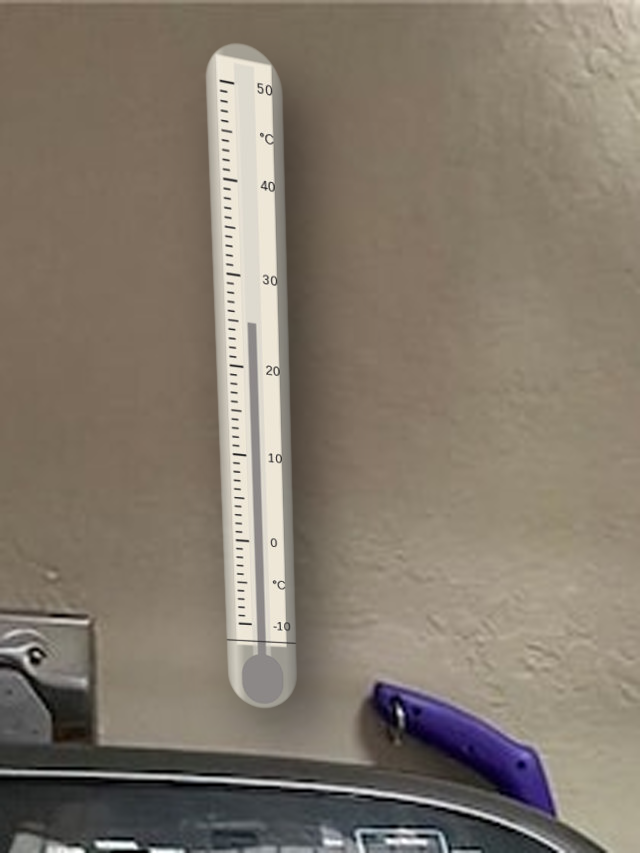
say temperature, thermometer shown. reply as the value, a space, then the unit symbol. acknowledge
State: 25 °C
